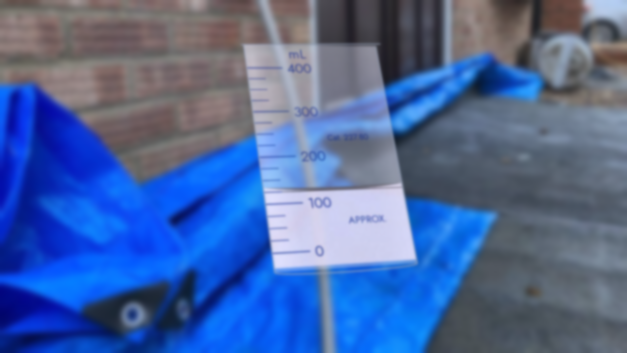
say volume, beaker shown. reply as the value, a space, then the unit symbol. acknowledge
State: 125 mL
